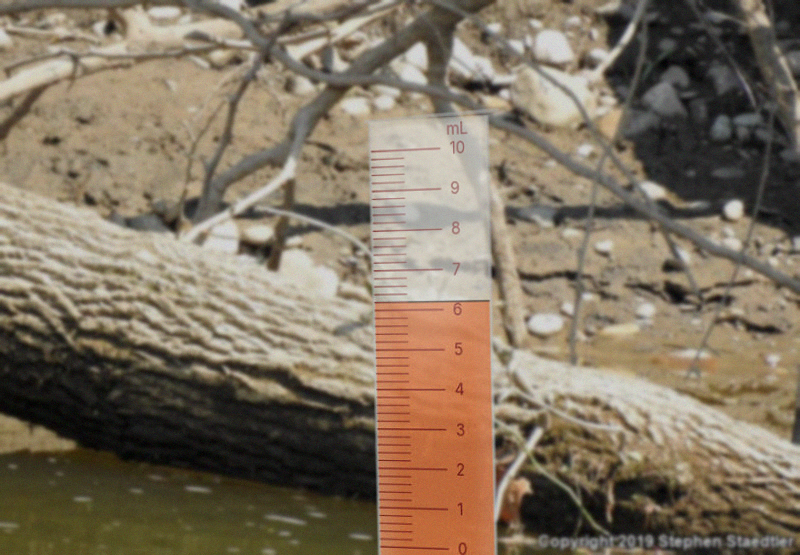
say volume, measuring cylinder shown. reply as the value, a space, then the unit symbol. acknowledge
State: 6.2 mL
